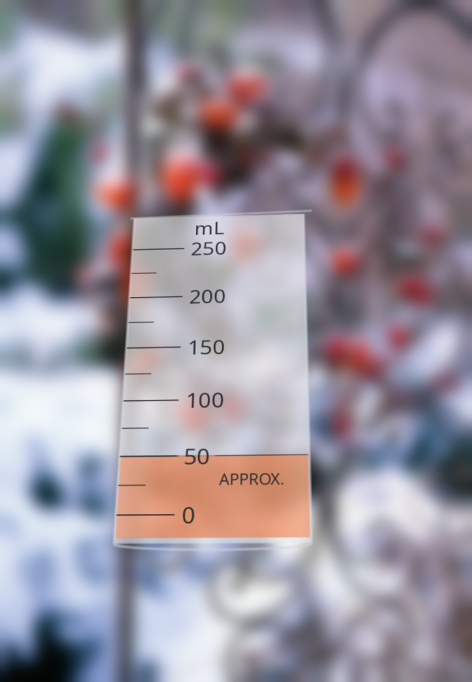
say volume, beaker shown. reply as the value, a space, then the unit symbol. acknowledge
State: 50 mL
